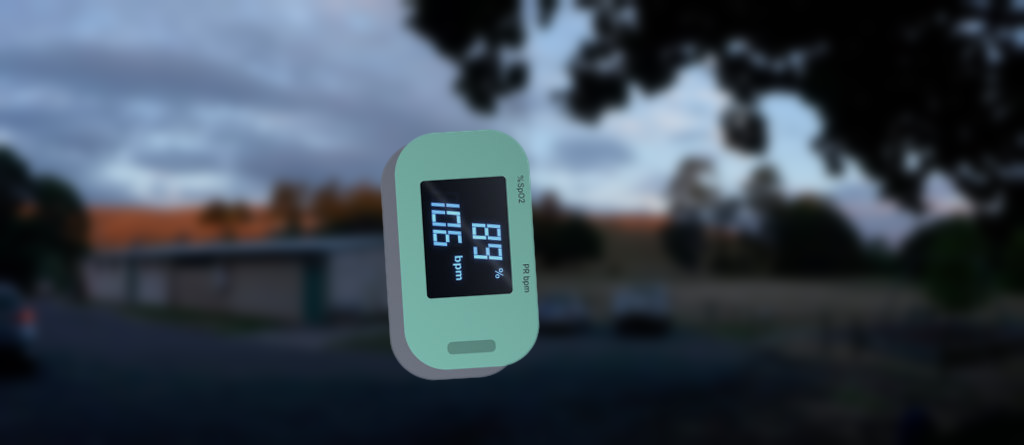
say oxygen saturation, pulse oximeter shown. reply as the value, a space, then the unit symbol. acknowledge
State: 89 %
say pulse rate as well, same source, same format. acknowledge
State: 106 bpm
